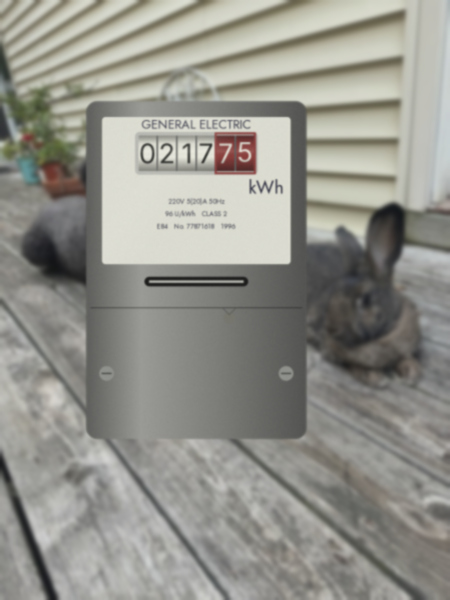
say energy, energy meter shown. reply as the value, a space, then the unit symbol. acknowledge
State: 217.75 kWh
